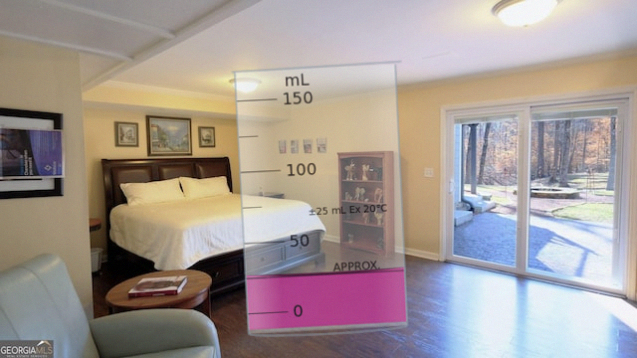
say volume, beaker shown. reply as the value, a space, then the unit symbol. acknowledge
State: 25 mL
